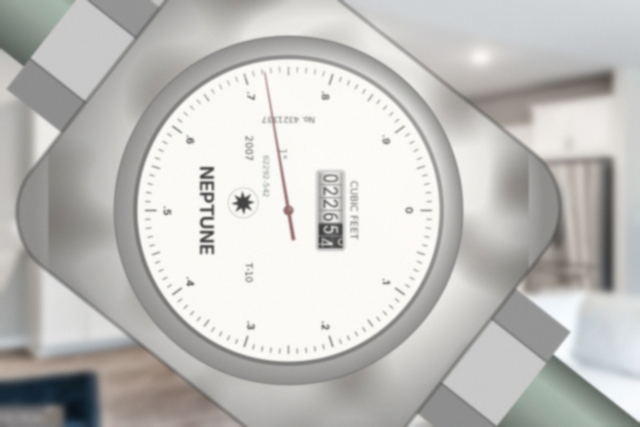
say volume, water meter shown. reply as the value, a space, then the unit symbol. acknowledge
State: 22653.72 ft³
